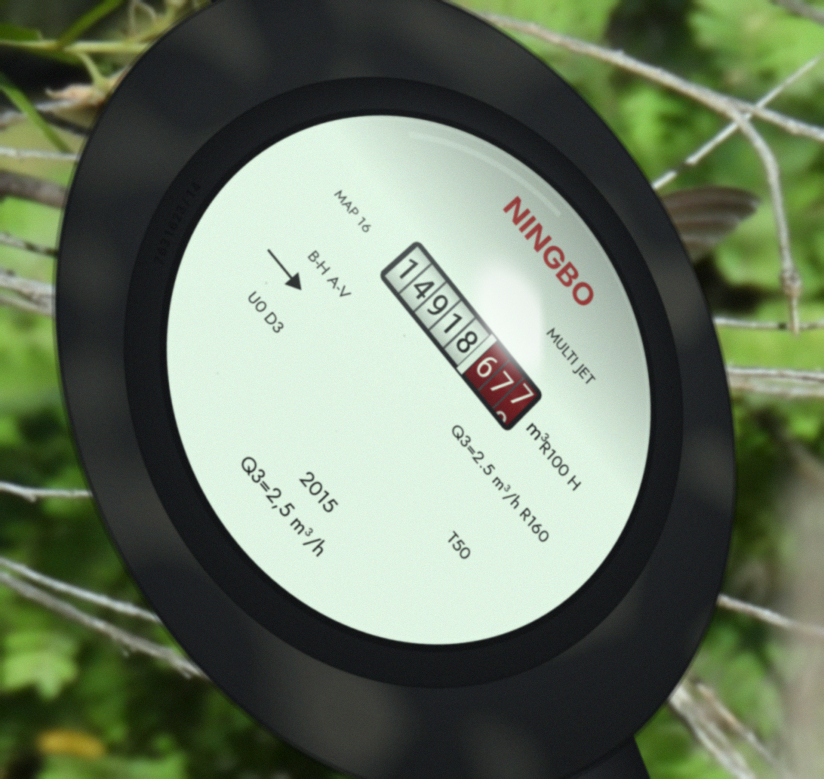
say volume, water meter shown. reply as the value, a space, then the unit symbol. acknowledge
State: 14918.677 m³
